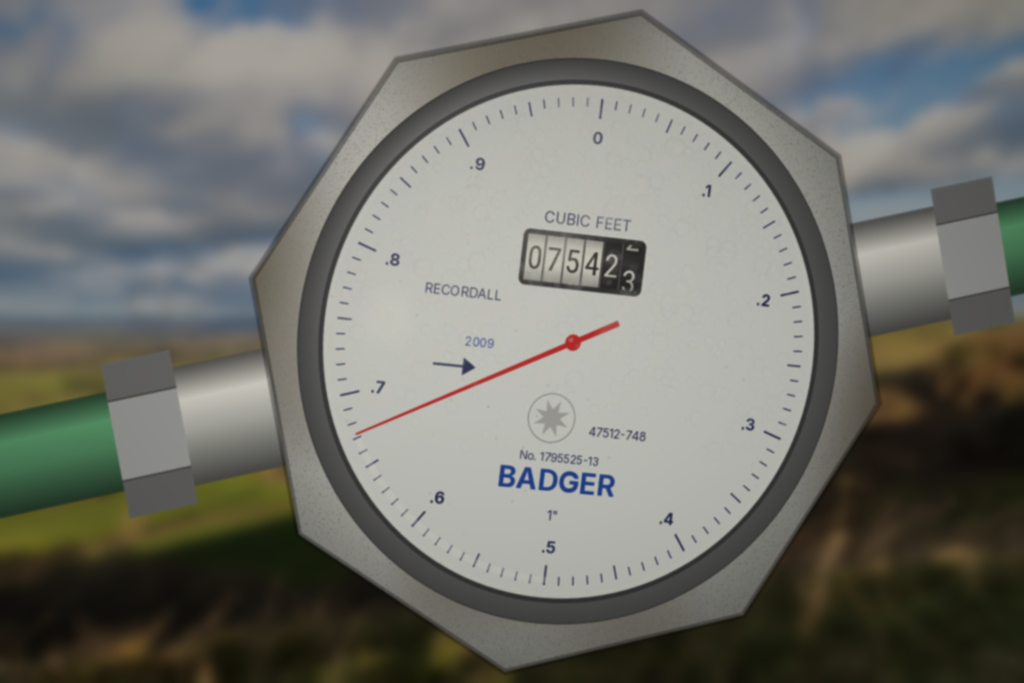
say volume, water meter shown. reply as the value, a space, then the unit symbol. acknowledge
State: 75422.67 ft³
